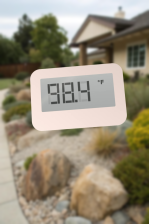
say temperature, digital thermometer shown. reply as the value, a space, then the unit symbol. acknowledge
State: 98.4 °F
